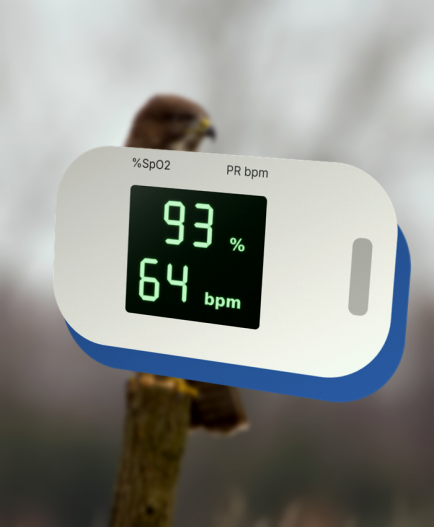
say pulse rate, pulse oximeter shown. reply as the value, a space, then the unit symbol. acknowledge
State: 64 bpm
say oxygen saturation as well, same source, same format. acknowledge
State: 93 %
